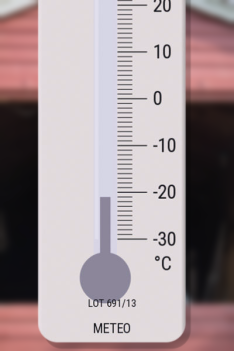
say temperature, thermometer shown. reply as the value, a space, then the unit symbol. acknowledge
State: -21 °C
